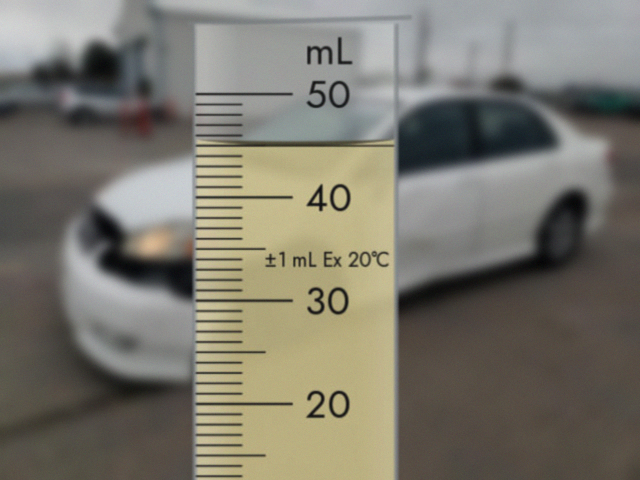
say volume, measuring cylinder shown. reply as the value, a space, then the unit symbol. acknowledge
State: 45 mL
